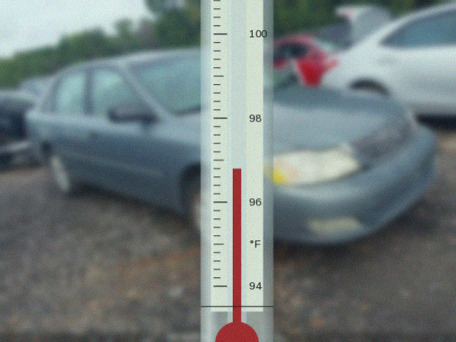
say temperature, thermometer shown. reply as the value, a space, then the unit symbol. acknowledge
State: 96.8 °F
